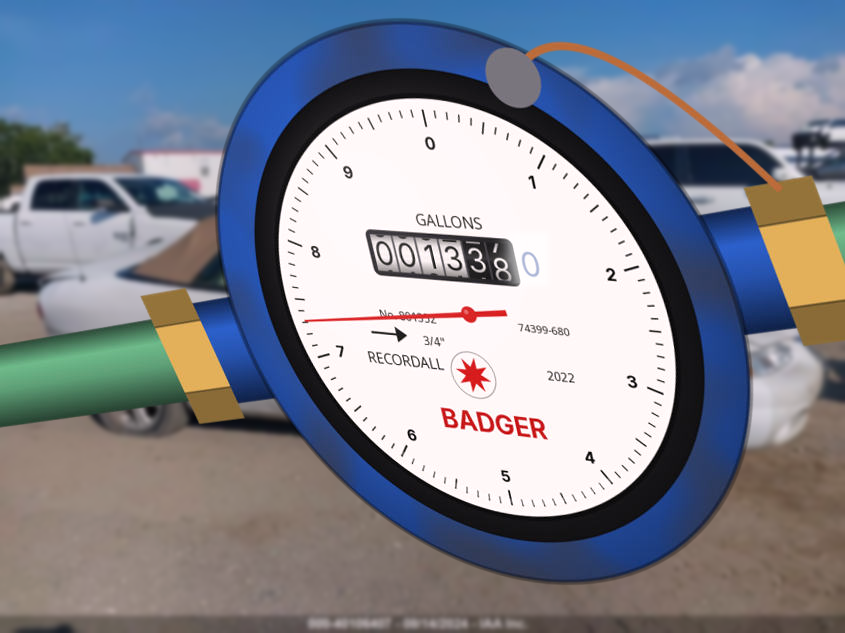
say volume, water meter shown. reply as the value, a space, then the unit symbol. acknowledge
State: 13377.3 gal
